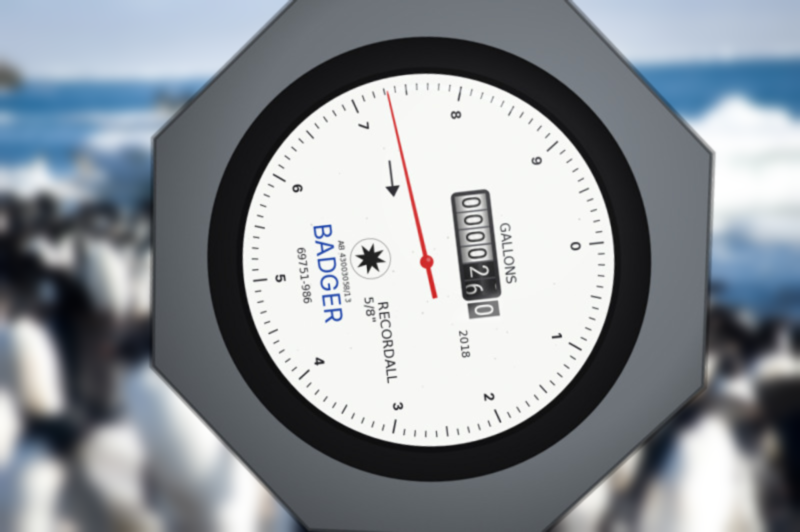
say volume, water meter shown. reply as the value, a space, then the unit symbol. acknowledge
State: 257.3 gal
